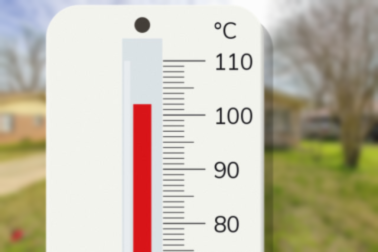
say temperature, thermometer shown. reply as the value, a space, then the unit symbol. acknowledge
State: 102 °C
